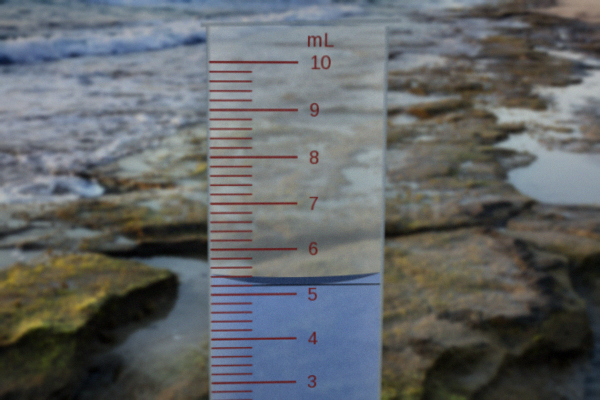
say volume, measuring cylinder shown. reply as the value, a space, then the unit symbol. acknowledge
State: 5.2 mL
